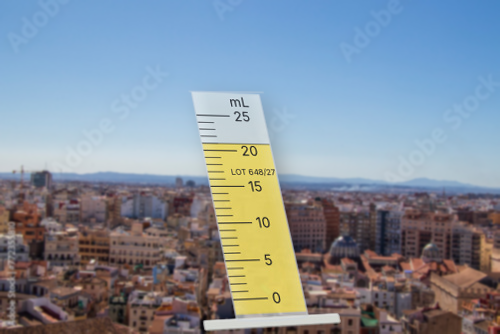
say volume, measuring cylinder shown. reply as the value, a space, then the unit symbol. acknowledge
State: 21 mL
